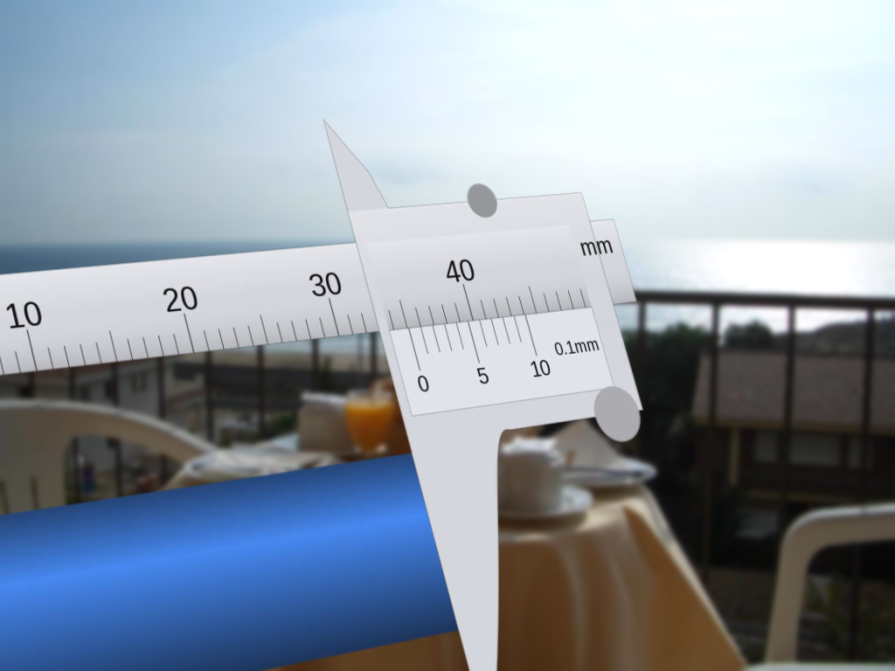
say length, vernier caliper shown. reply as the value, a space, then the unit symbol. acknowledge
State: 35.1 mm
